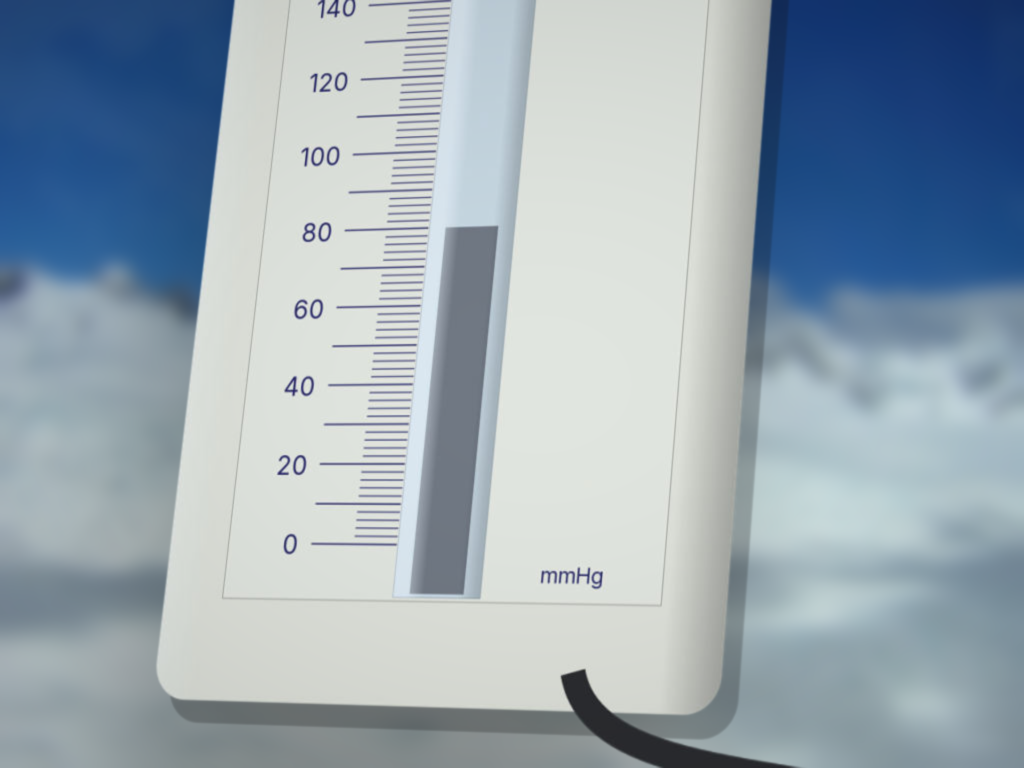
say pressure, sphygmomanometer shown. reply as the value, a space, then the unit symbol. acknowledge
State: 80 mmHg
